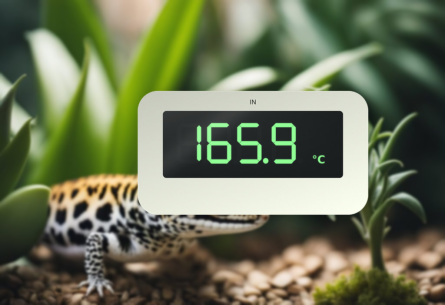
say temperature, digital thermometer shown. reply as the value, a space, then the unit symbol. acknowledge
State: 165.9 °C
